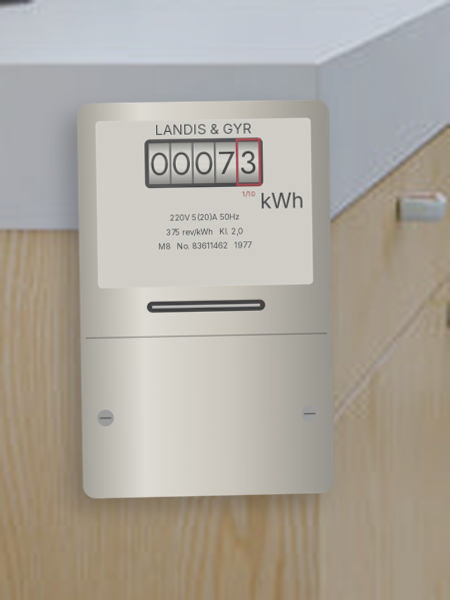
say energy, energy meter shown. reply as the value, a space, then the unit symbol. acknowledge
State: 7.3 kWh
